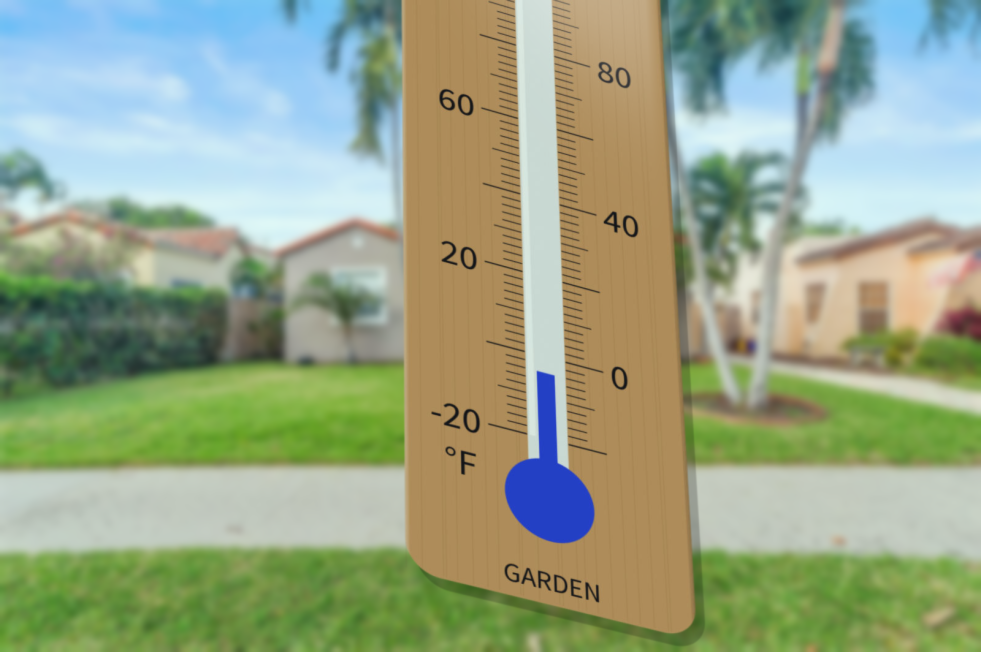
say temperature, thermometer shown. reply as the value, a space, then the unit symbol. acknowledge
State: -4 °F
